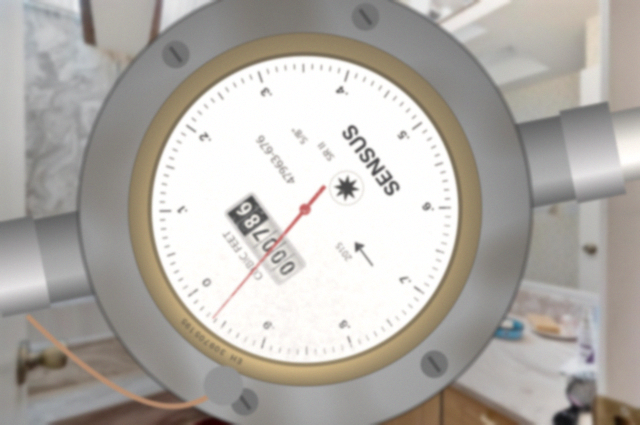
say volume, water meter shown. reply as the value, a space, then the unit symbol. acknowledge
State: 785.96 ft³
